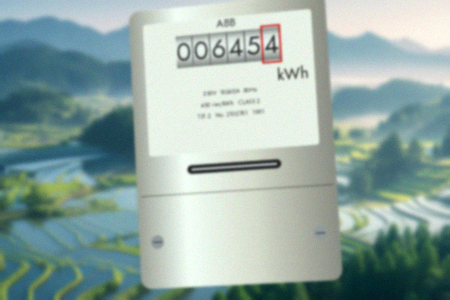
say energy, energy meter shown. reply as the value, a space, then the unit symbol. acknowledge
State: 645.4 kWh
